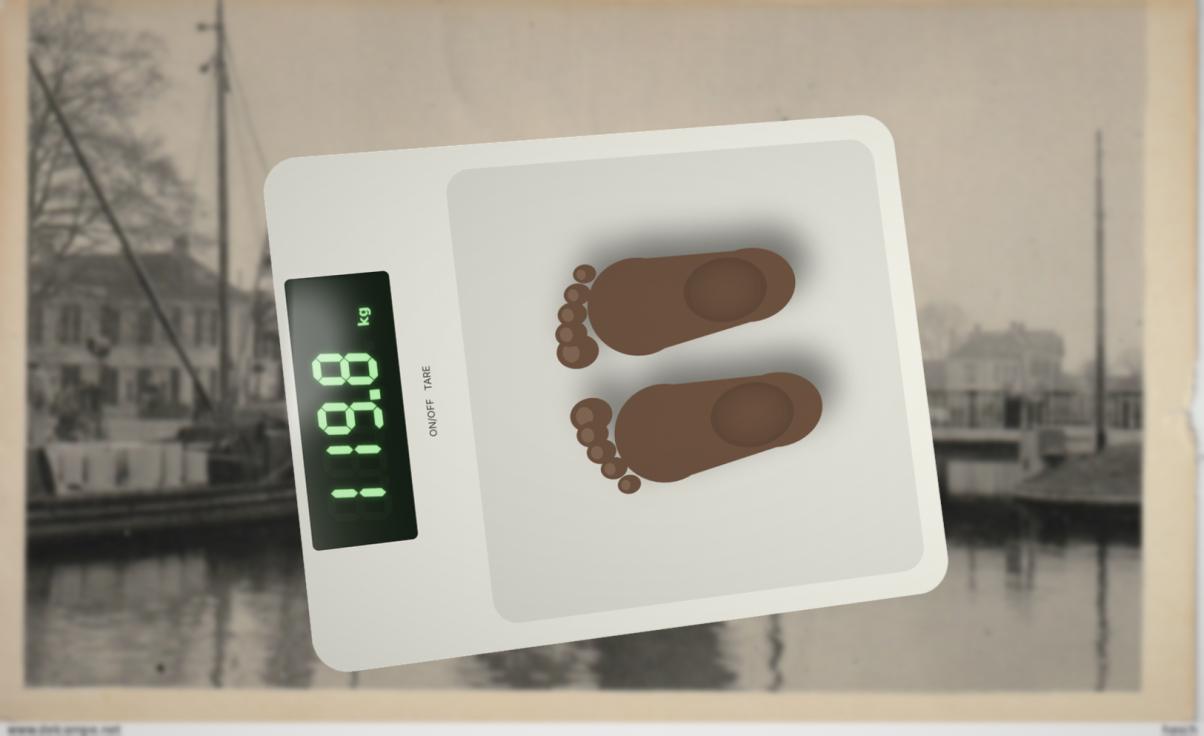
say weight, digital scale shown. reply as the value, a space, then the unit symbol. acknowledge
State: 119.8 kg
